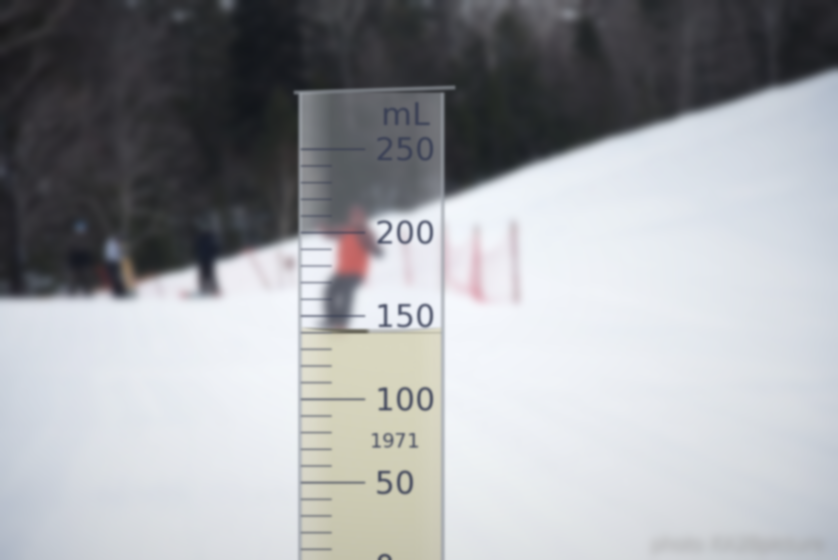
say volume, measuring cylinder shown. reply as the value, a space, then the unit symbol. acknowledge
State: 140 mL
